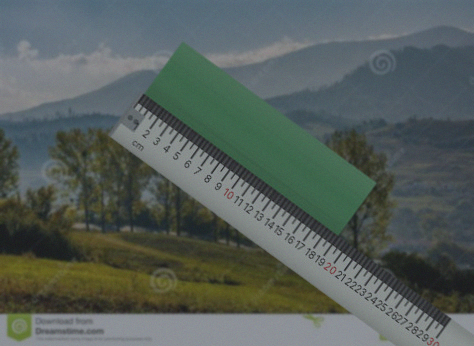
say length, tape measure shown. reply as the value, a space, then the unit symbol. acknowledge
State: 19 cm
